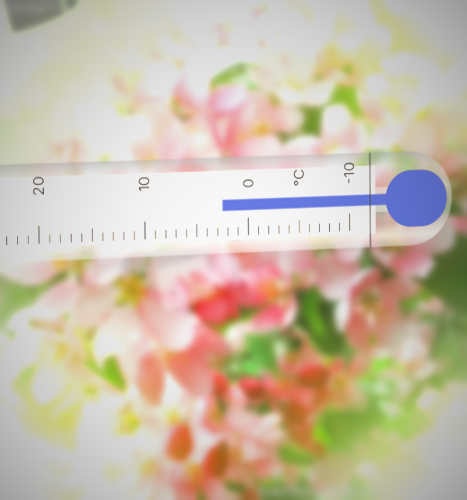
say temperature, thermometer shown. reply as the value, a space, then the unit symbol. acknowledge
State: 2.5 °C
